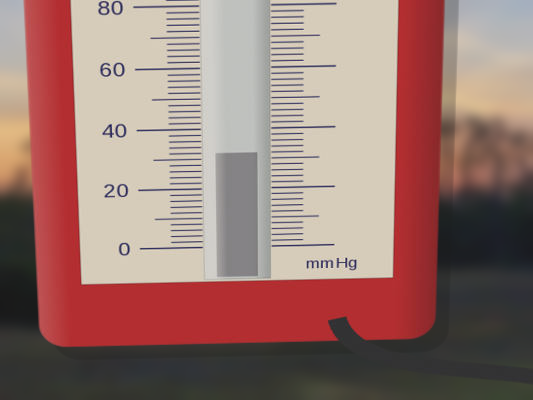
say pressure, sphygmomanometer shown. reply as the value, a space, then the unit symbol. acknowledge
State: 32 mmHg
